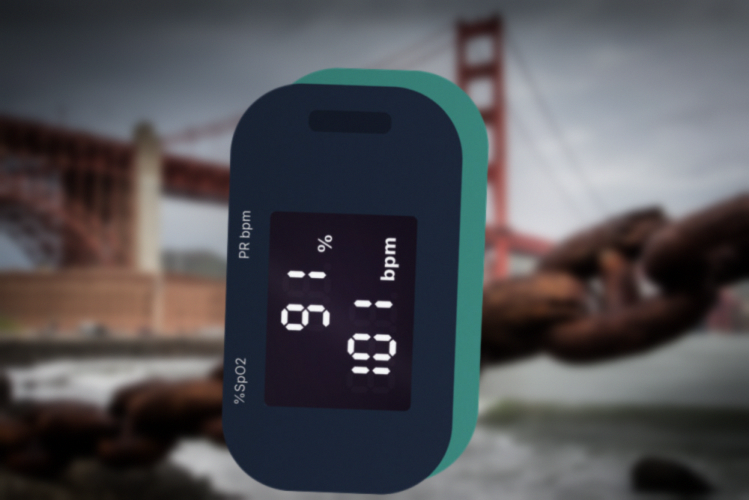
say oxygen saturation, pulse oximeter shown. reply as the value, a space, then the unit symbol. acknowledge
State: 91 %
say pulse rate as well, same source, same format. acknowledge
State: 101 bpm
